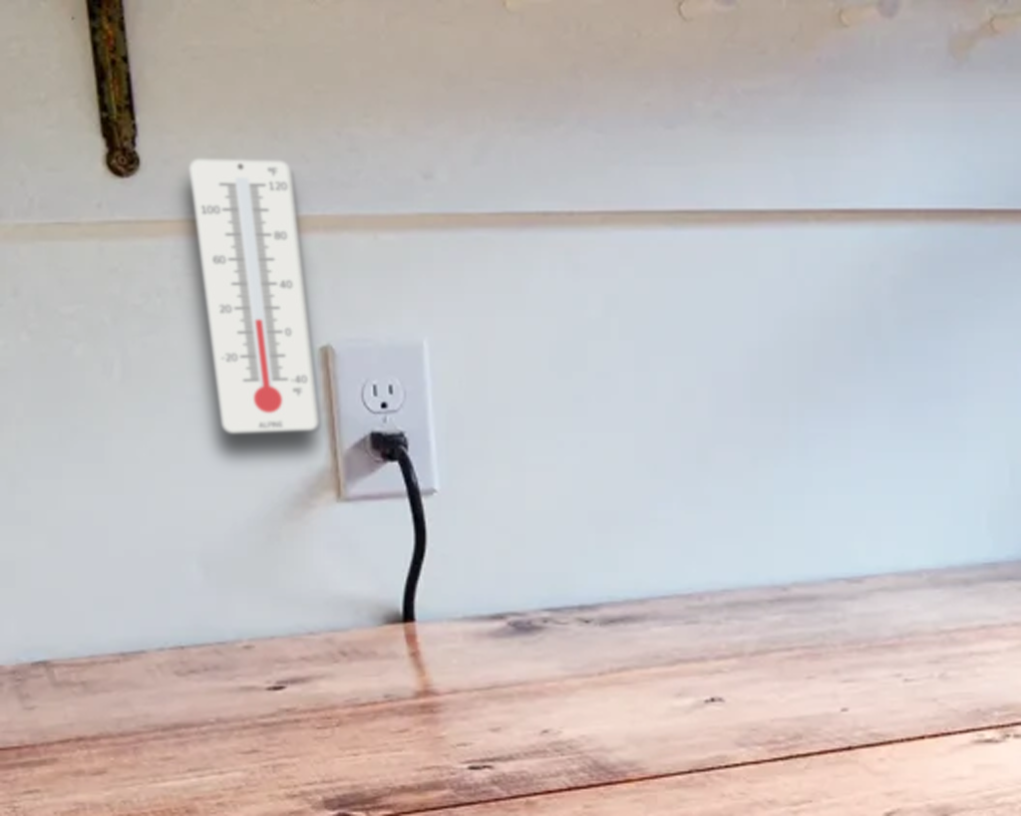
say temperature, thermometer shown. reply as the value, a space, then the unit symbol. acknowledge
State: 10 °F
